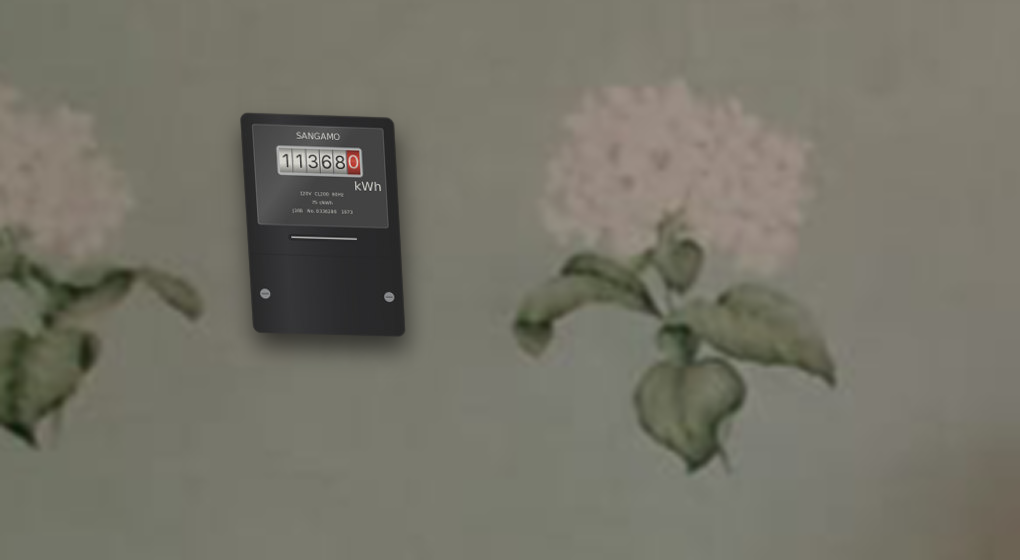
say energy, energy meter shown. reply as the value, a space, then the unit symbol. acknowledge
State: 11368.0 kWh
